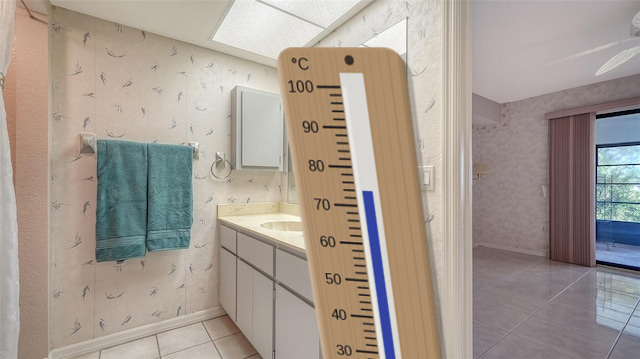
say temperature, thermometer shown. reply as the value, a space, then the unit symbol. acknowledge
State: 74 °C
